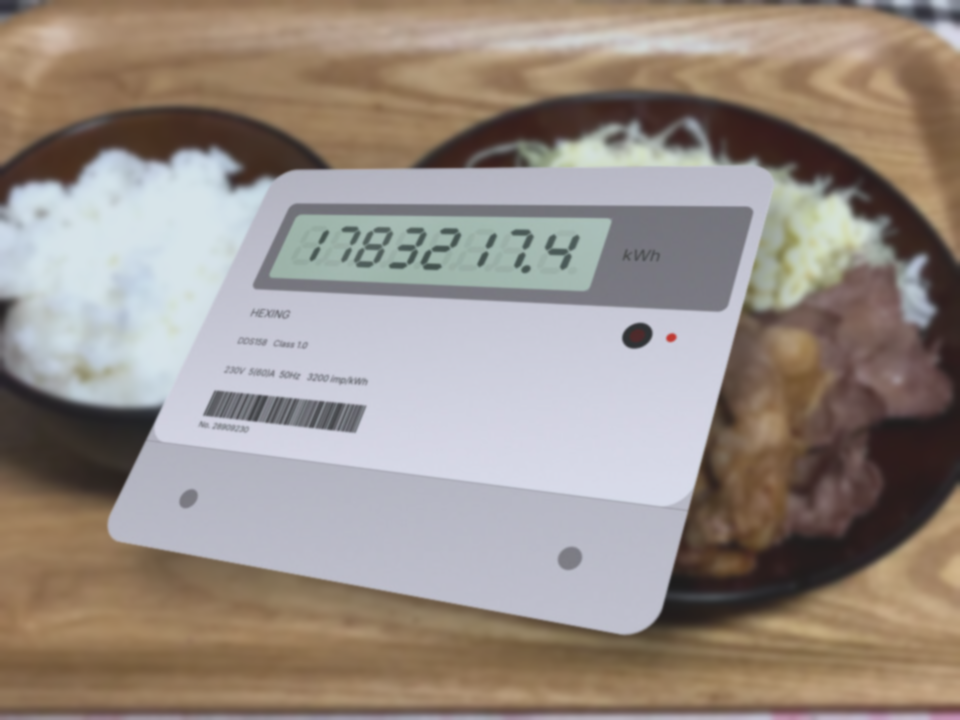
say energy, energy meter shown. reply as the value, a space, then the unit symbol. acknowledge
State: 1783217.4 kWh
